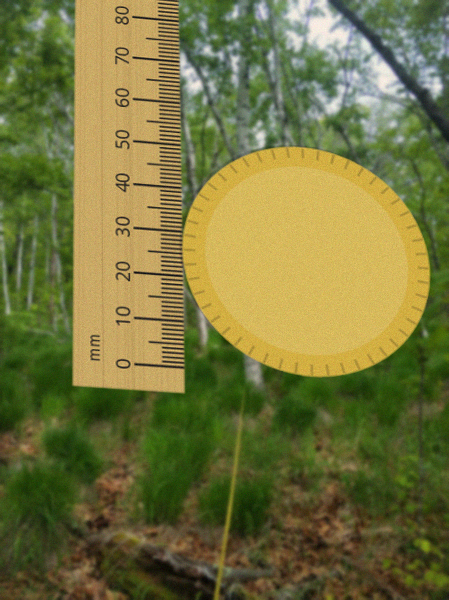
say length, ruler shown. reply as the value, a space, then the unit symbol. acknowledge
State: 52 mm
